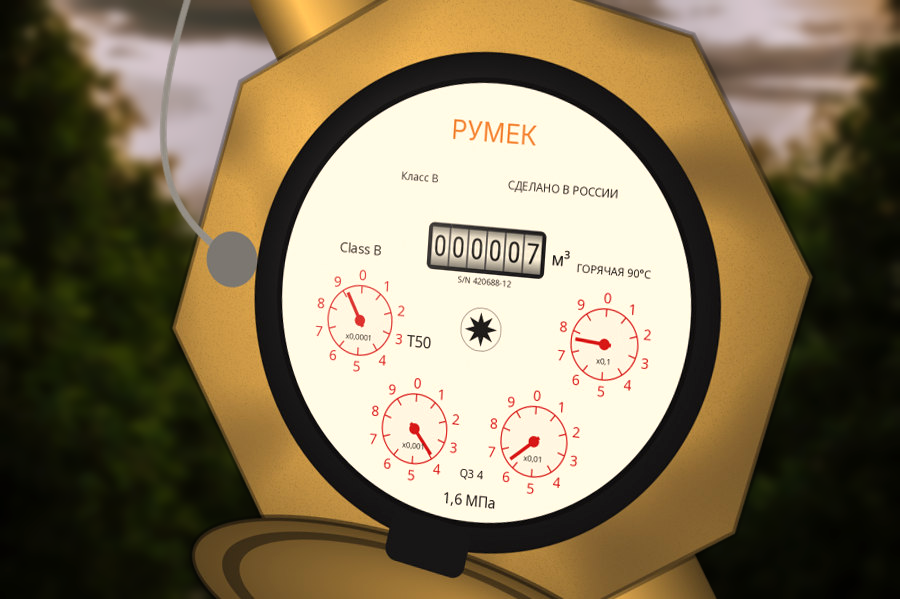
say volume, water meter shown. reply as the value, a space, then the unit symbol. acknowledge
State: 7.7639 m³
